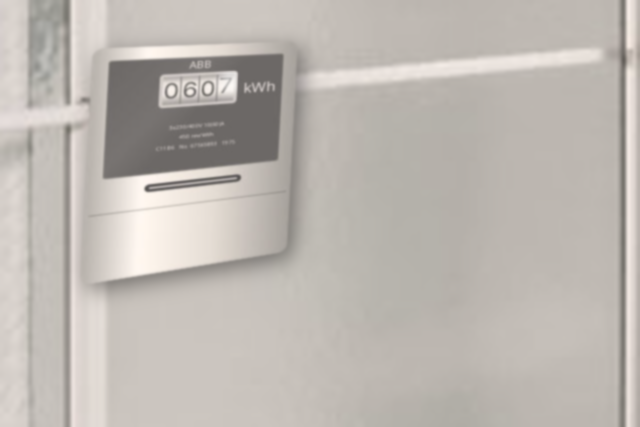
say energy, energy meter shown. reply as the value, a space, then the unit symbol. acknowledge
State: 607 kWh
